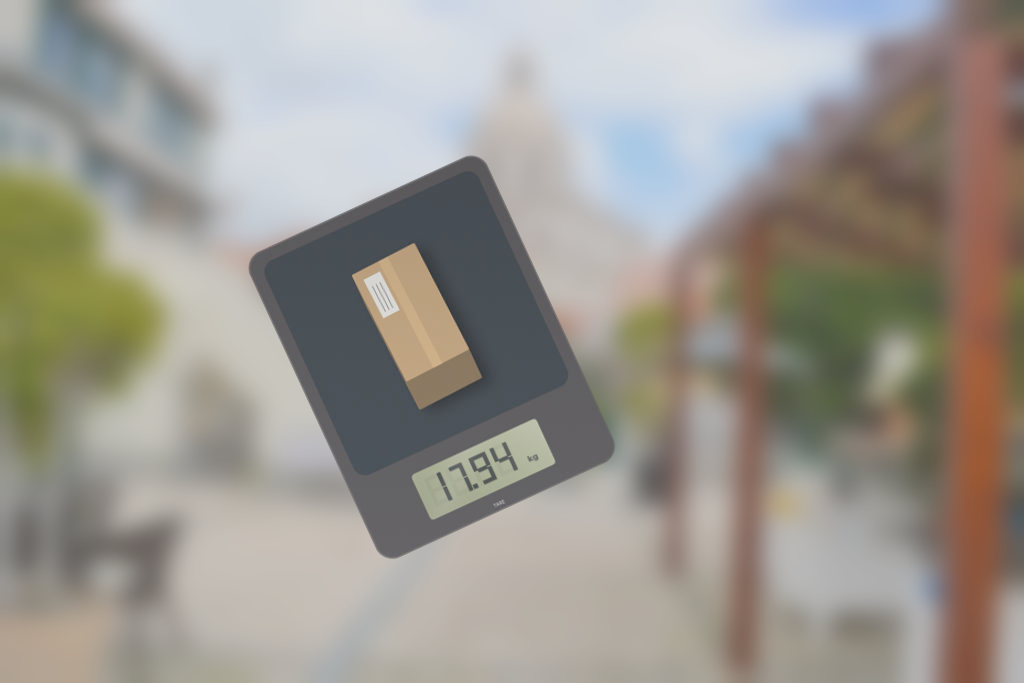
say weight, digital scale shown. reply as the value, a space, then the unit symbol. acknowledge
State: 17.94 kg
